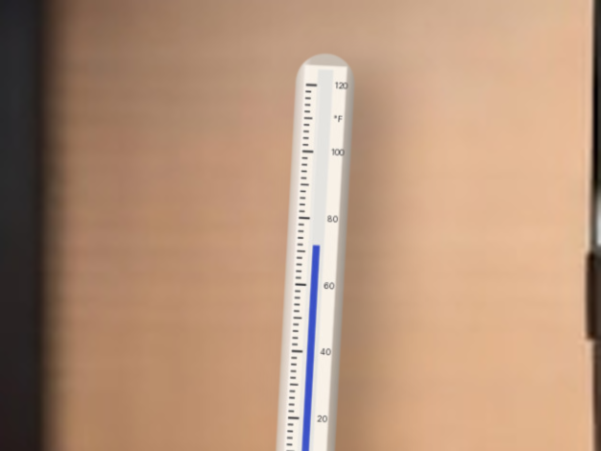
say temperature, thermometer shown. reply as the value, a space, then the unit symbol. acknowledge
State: 72 °F
